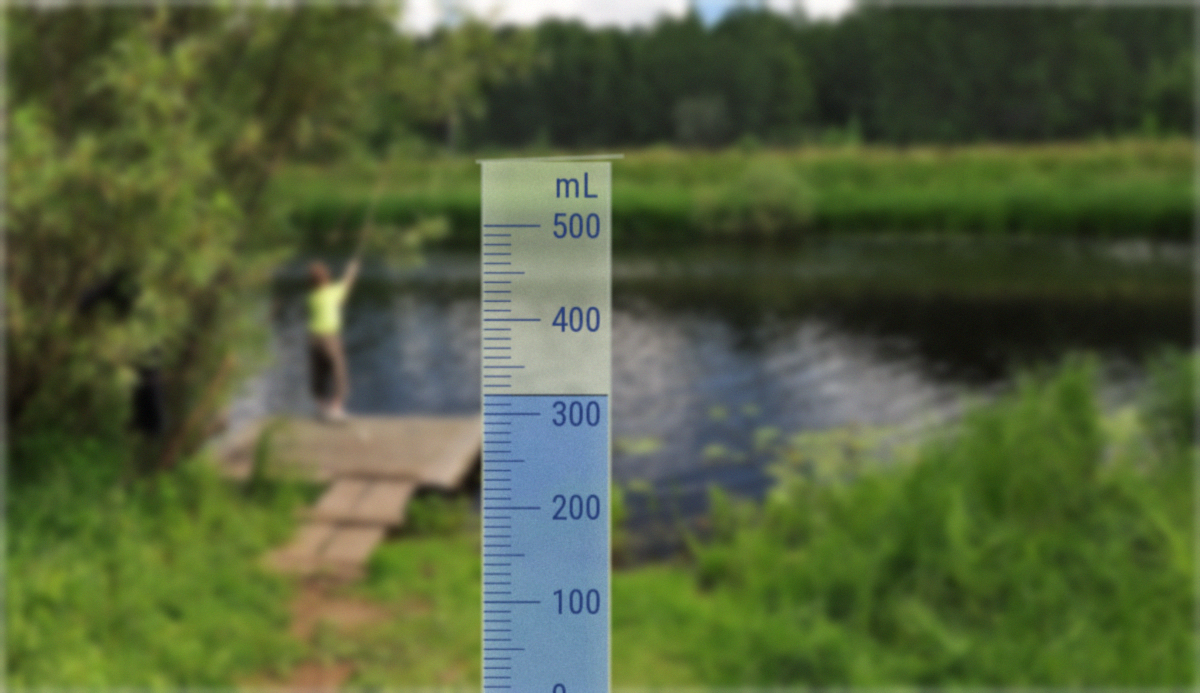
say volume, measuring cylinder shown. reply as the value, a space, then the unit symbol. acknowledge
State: 320 mL
